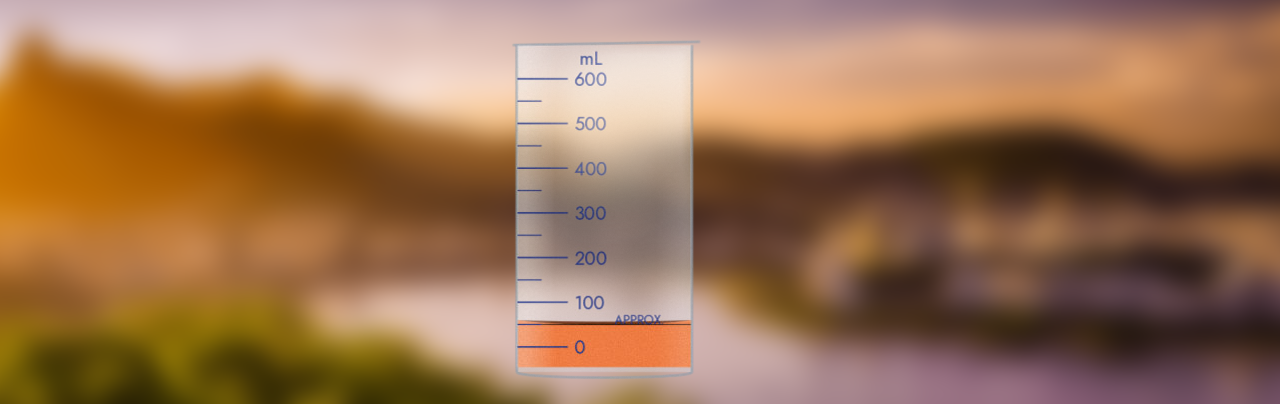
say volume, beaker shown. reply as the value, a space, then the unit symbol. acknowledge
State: 50 mL
